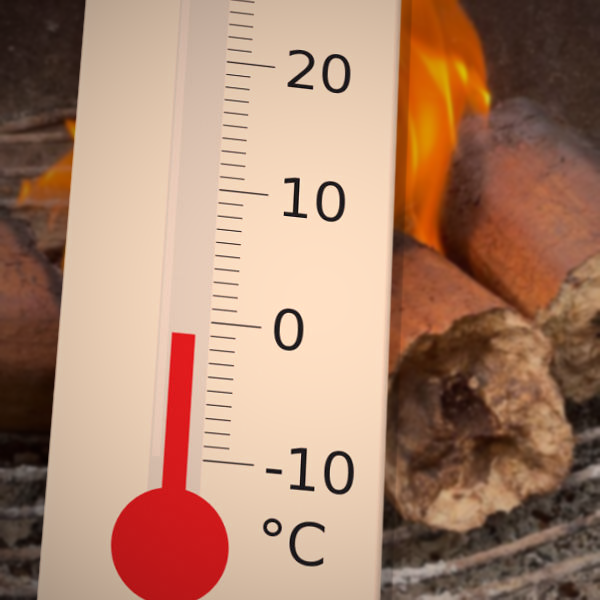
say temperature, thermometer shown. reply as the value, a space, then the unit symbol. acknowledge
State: -1 °C
